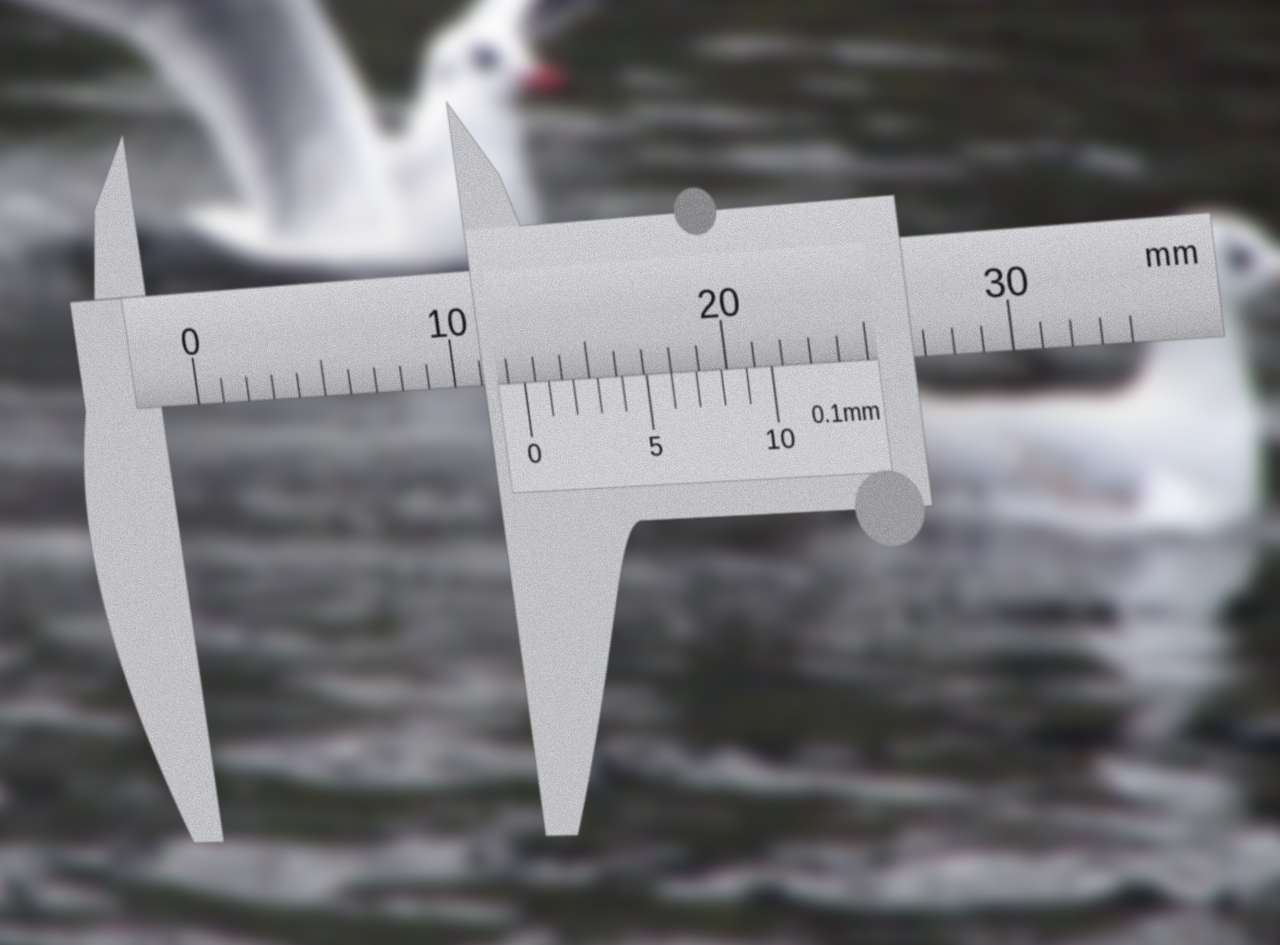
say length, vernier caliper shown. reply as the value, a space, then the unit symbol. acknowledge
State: 12.6 mm
